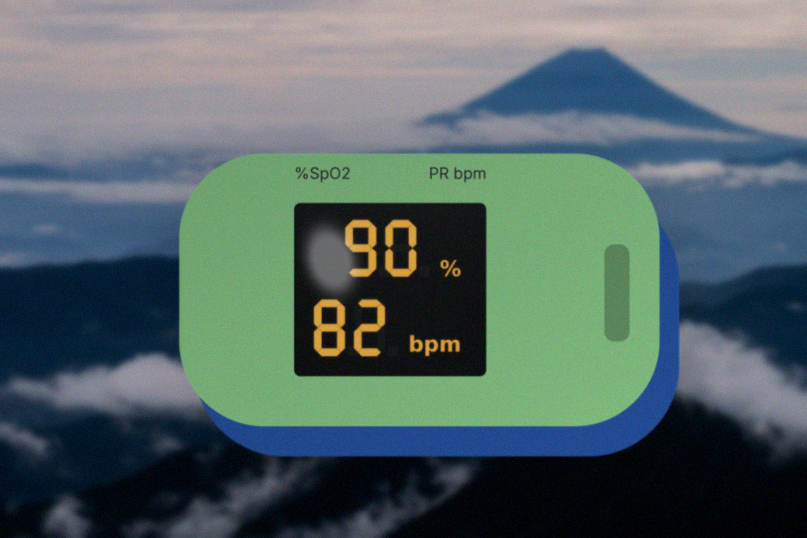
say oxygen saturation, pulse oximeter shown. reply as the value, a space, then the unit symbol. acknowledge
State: 90 %
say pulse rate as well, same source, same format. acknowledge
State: 82 bpm
